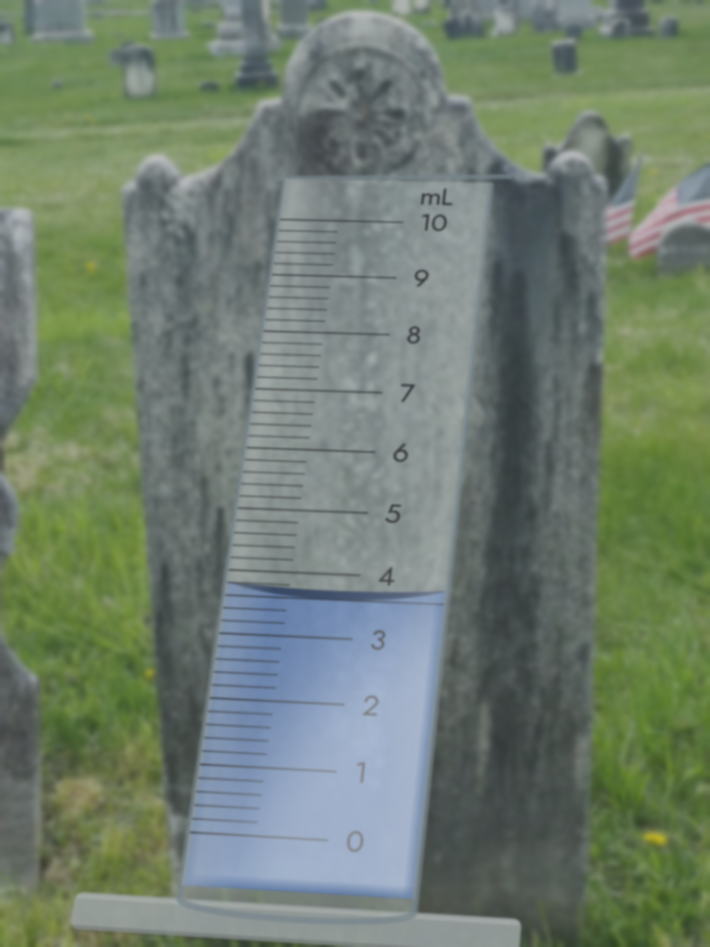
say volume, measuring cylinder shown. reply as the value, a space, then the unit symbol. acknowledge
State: 3.6 mL
